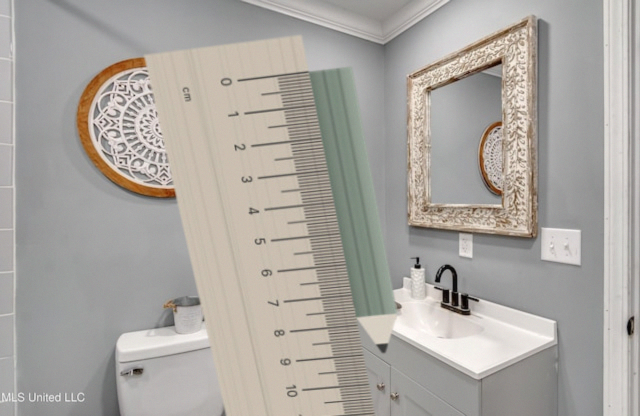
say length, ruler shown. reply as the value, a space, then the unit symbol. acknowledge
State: 9 cm
